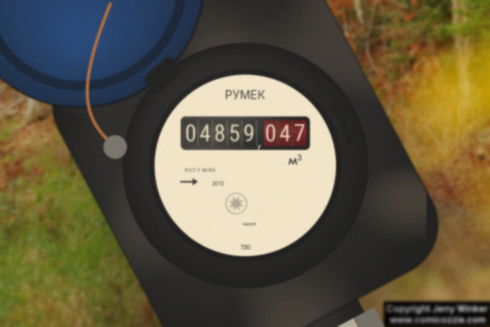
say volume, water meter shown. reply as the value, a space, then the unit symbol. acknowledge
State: 4859.047 m³
